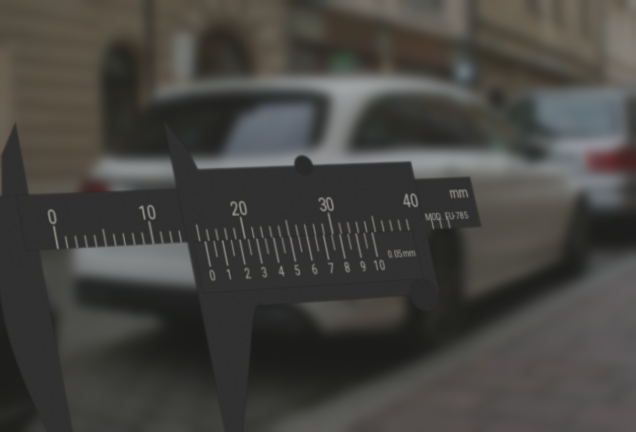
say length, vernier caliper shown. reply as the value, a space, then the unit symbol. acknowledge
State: 15.6 mm
